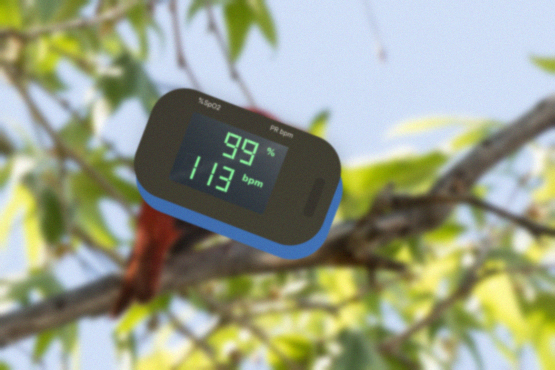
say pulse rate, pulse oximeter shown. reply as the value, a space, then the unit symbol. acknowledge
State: 113 bpm
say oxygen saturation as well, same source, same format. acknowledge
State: 99 %
